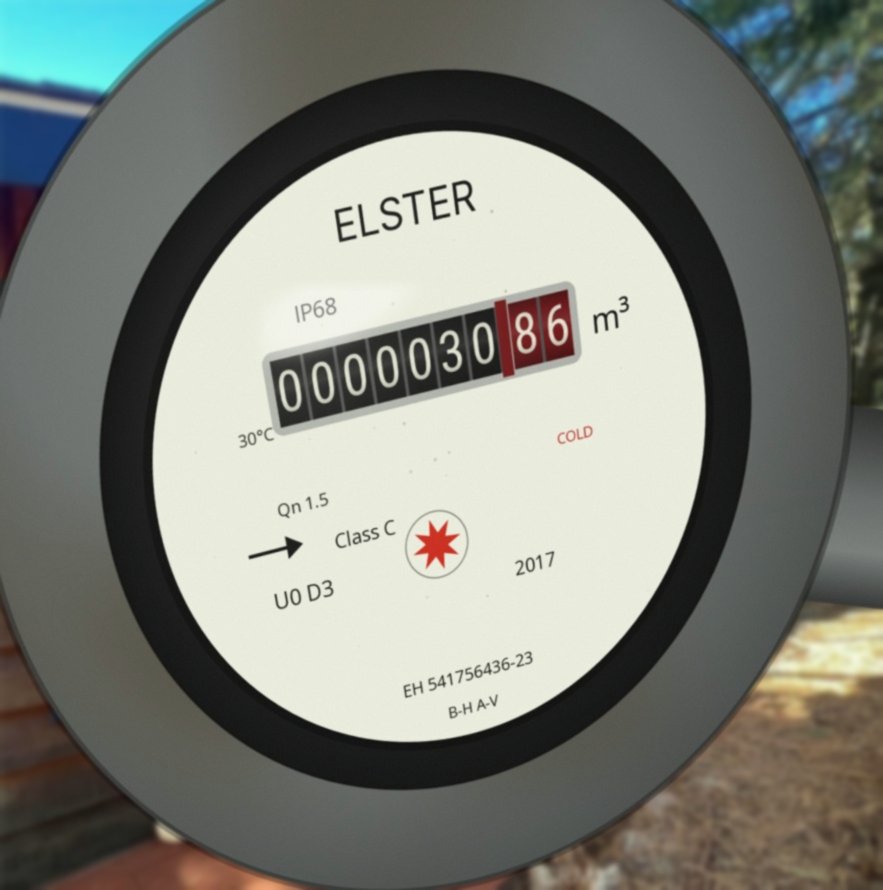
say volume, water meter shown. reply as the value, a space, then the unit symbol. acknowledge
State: 30.86 m³
